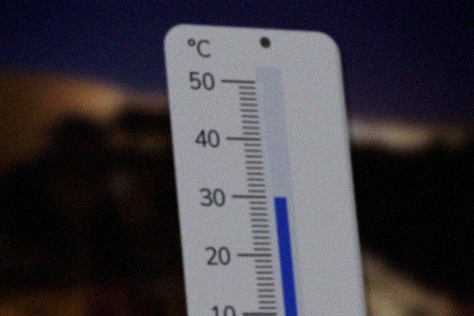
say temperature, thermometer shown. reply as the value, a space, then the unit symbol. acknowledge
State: 30 °C
